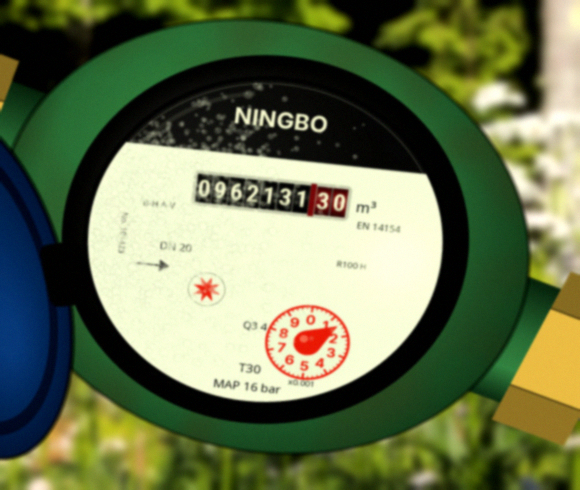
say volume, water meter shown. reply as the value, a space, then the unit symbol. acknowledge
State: 962131.301 m³
